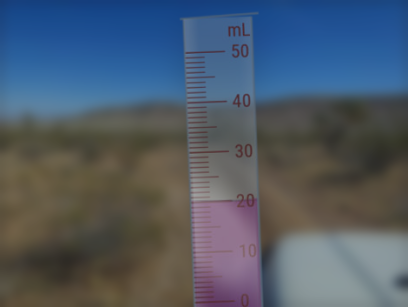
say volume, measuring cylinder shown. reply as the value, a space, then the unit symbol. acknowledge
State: 20 mL
